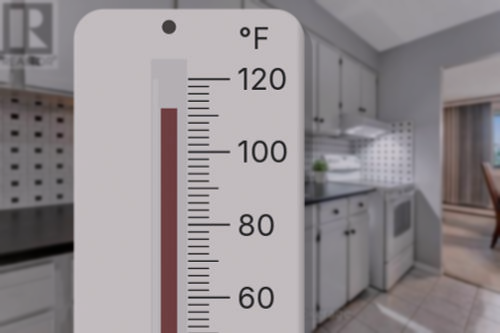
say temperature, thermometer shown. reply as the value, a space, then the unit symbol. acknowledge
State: 112 °F
